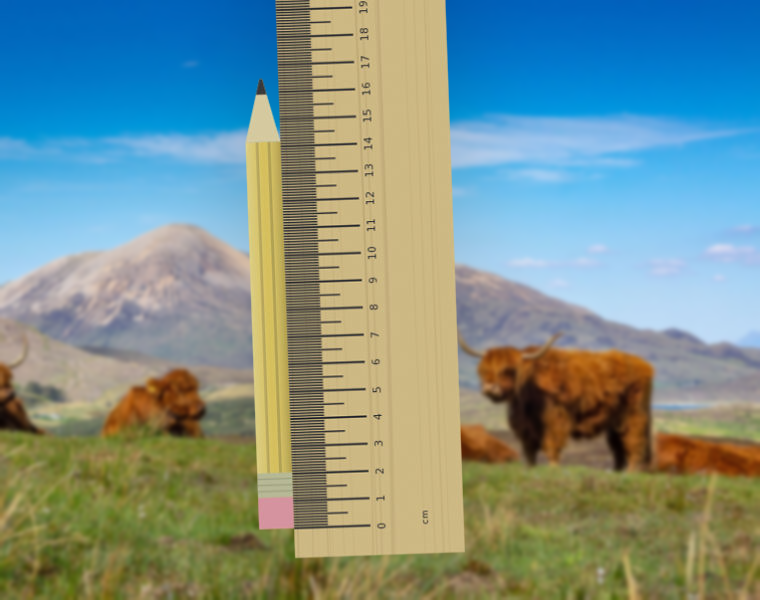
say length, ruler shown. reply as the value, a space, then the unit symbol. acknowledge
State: 16.5 cm
